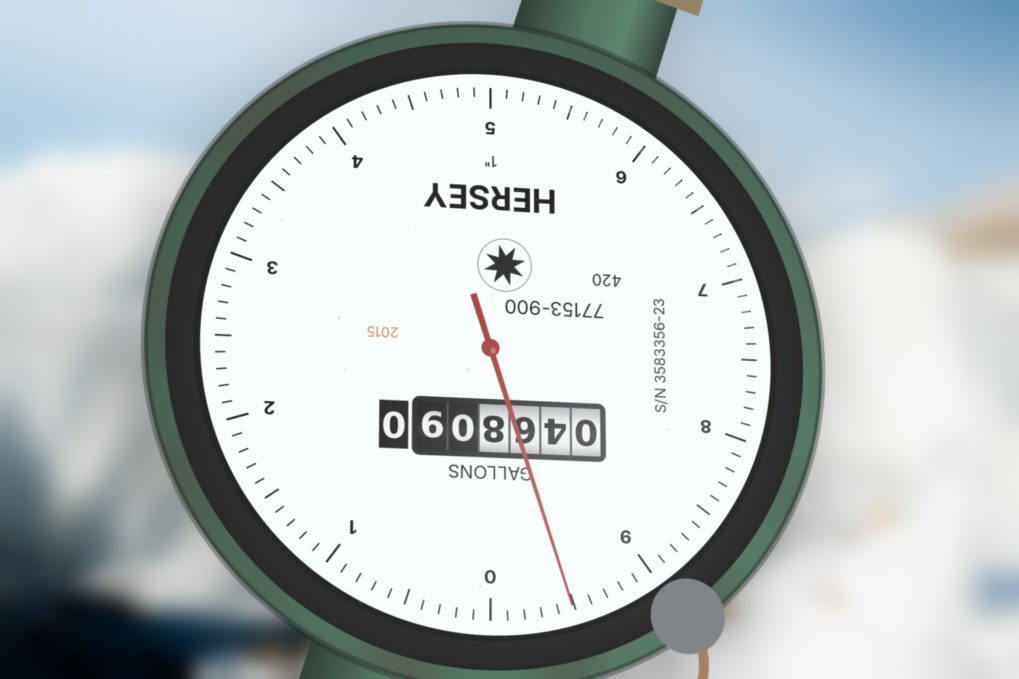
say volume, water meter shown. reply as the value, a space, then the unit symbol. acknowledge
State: 468089.5 gal
